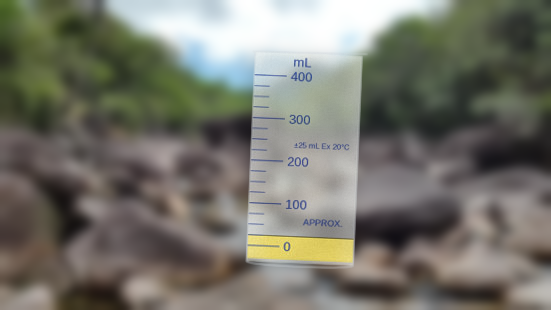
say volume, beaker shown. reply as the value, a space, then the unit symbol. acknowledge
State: 25 mL
